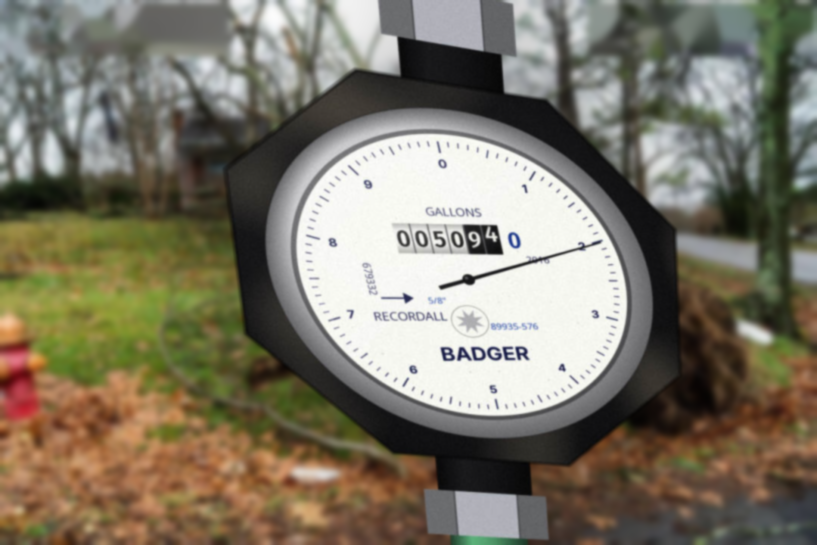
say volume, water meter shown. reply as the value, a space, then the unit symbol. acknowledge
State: 50942.0 gal
